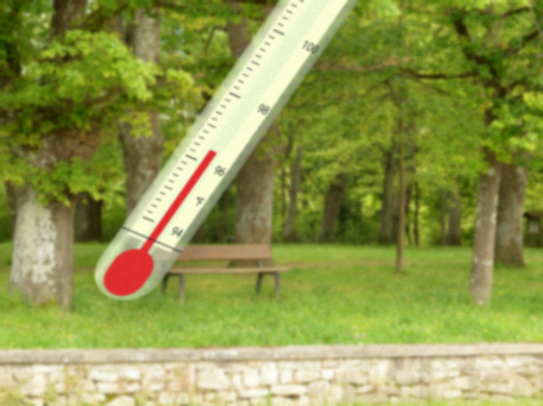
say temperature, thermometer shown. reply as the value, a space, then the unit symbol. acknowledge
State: 96.4 °F
